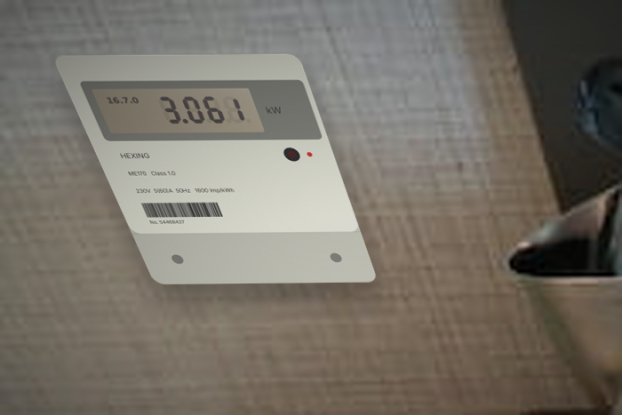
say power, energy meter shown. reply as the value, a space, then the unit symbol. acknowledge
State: 3.061 kW
